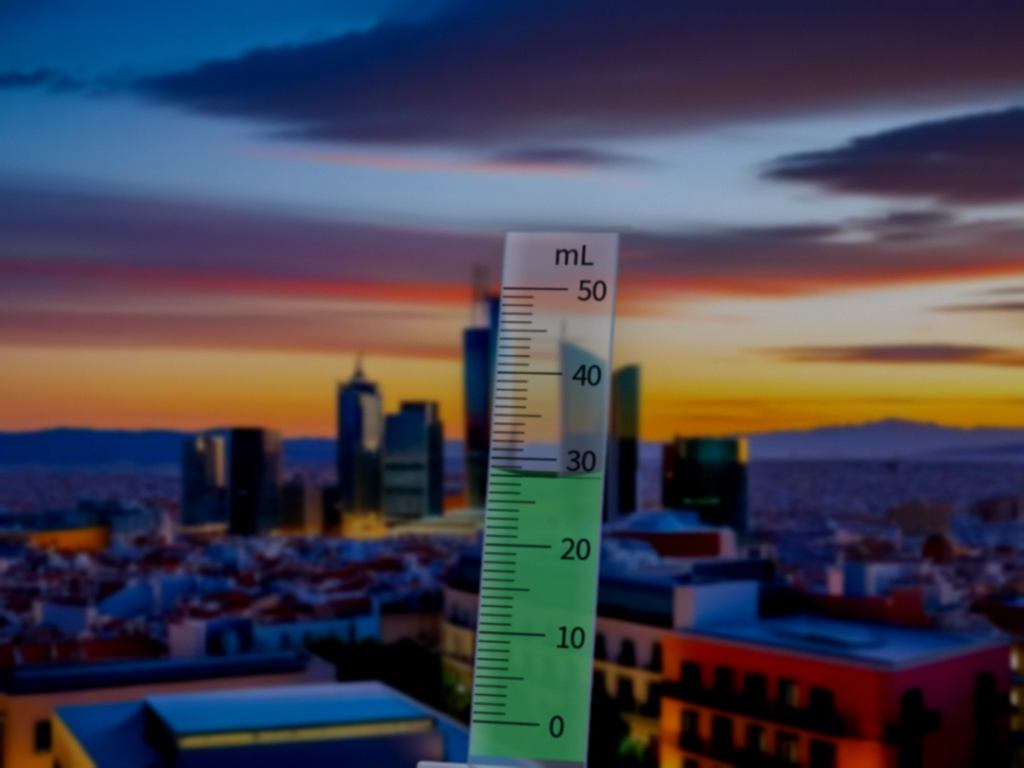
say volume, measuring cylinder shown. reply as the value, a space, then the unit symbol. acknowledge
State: 28 mL
